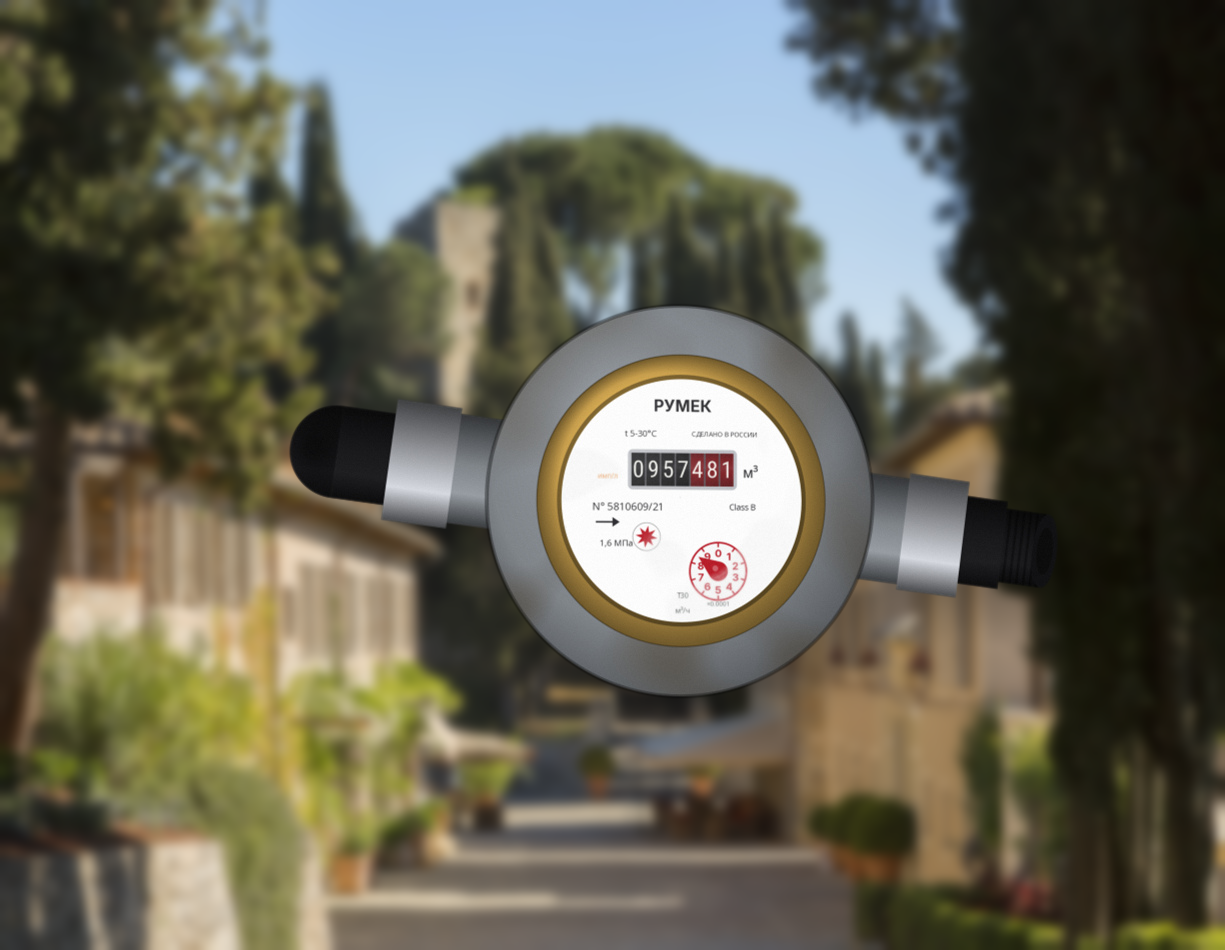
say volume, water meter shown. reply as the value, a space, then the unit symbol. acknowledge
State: 957.4818 m³
